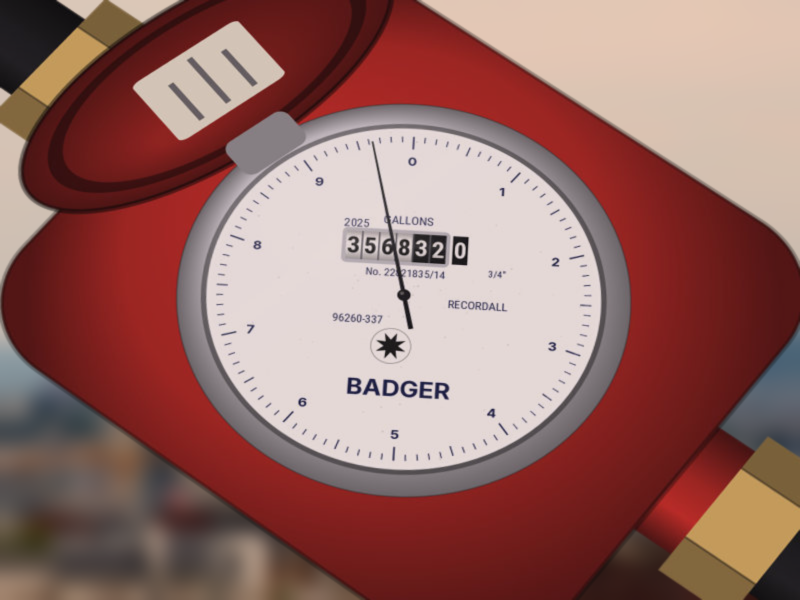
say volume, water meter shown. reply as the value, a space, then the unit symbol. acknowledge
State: 3568319.6 gal
